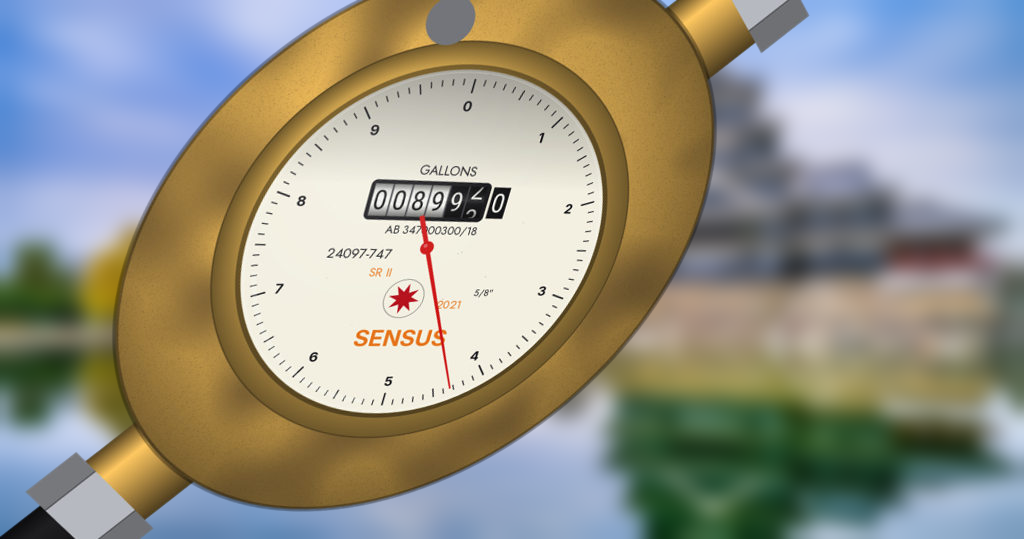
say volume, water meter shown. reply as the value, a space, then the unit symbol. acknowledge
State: 89924.3 gal
